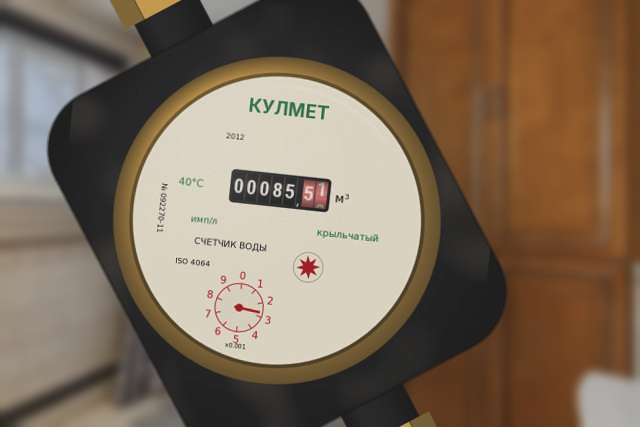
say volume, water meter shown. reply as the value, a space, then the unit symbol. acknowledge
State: 85.512 m³
